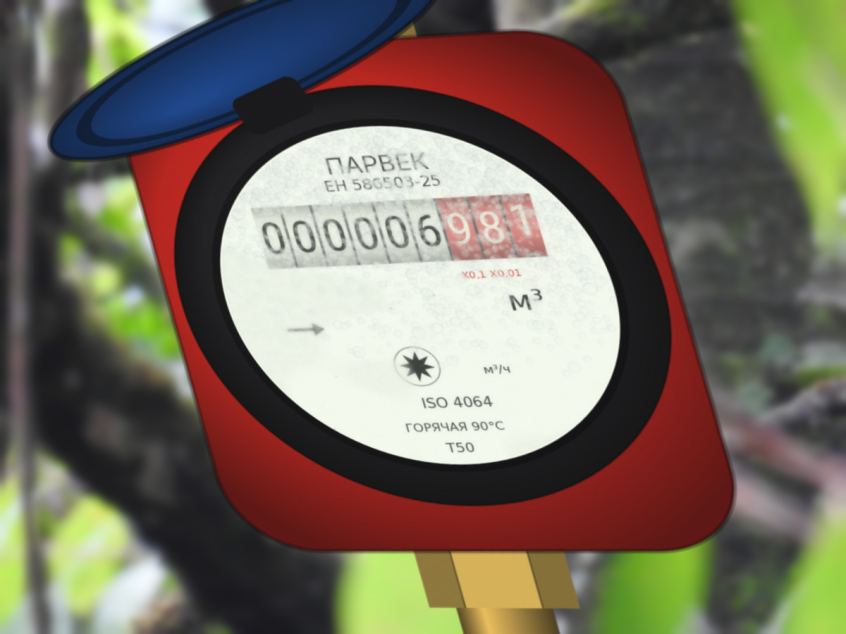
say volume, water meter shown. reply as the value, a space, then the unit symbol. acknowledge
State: 6.981 m³
